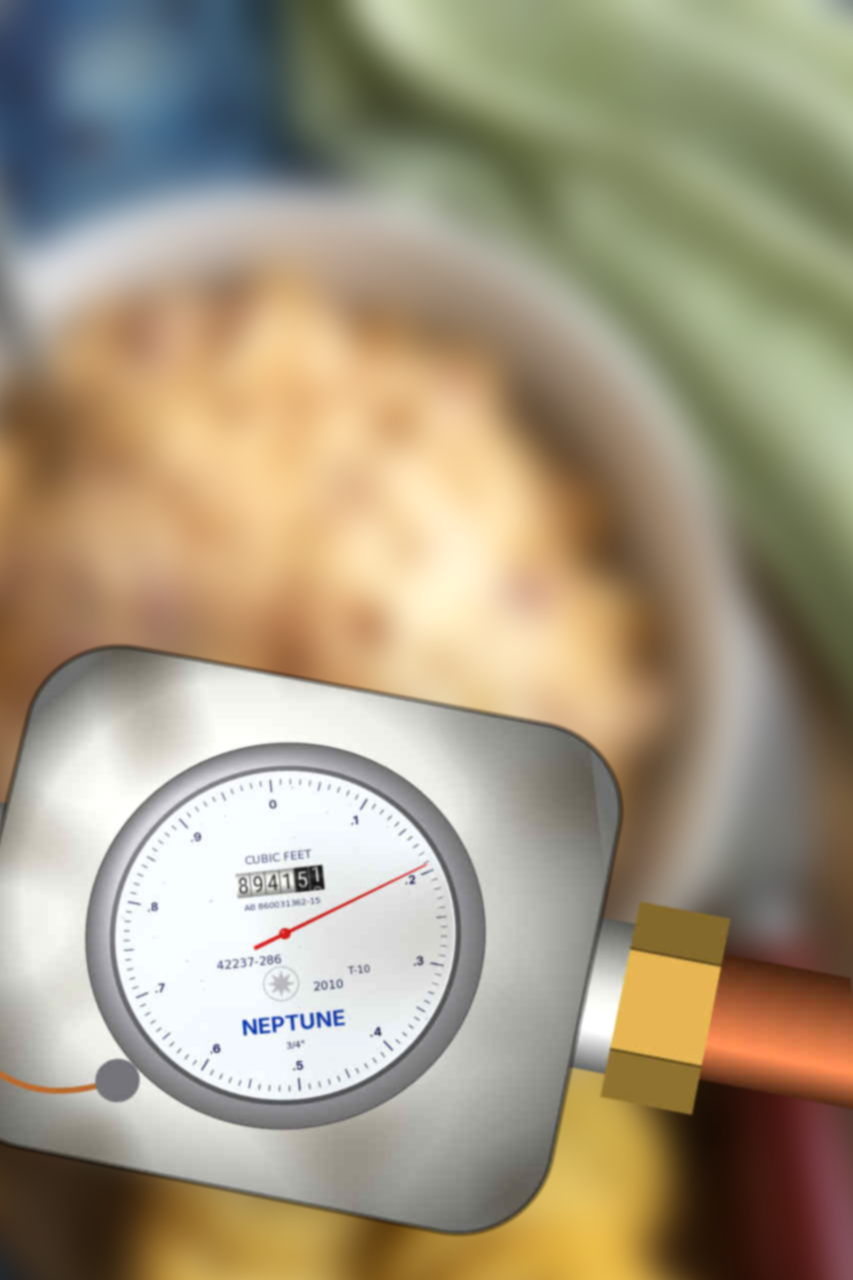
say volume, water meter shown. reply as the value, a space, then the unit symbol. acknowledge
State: 894151.19 ft³
